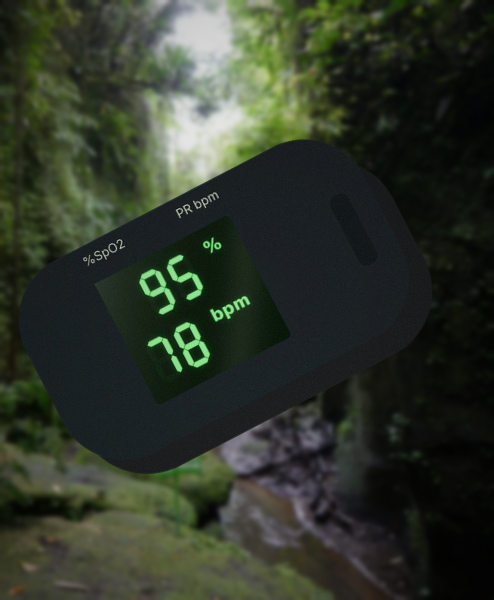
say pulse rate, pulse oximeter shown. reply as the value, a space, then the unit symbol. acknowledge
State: 78 bpm
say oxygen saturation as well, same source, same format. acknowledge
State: 95 %
